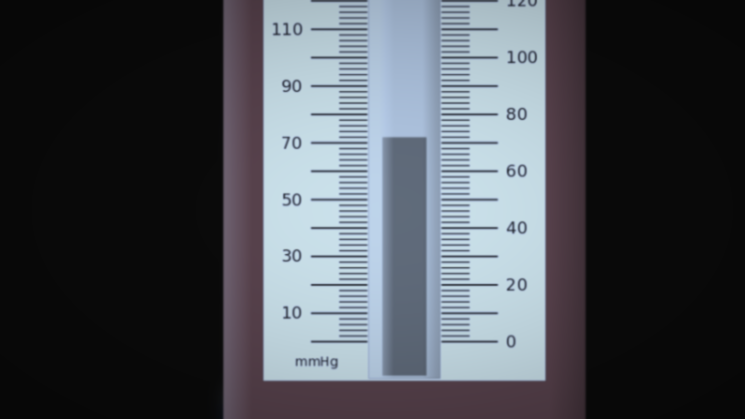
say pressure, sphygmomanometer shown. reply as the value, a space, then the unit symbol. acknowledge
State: 72 mmHg
